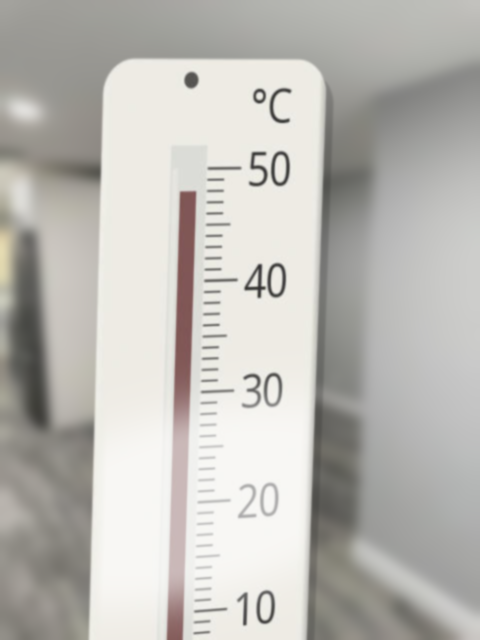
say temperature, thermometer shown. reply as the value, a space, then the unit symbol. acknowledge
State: 48 °C
